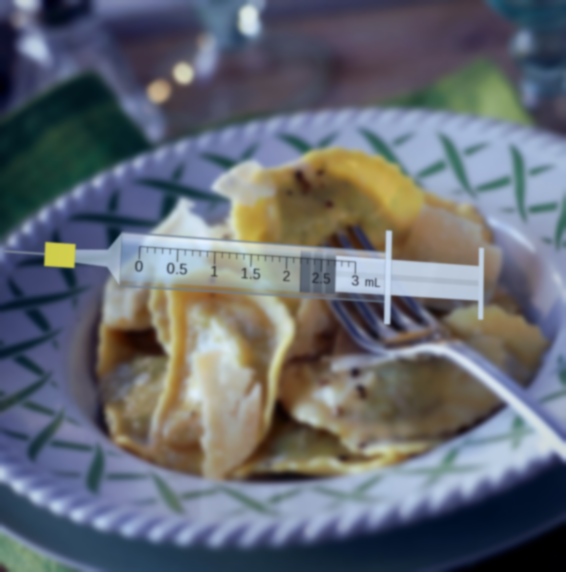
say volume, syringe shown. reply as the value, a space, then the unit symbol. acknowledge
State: 2.2 mL
